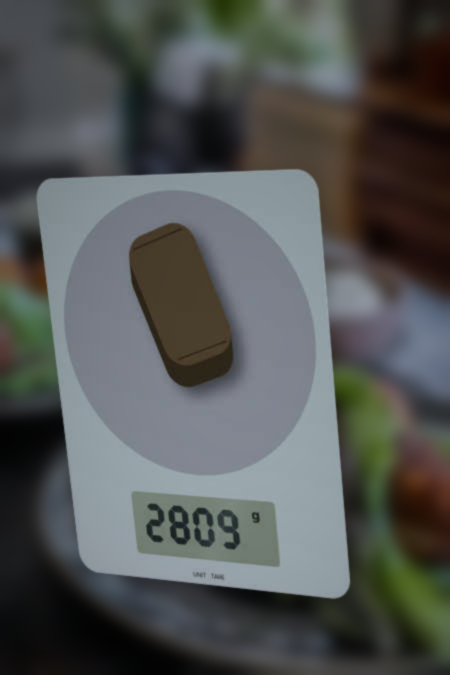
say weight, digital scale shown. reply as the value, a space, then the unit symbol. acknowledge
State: 2809 g
